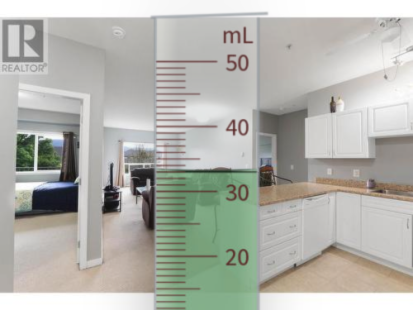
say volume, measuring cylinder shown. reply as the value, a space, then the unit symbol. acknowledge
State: 33 mL
